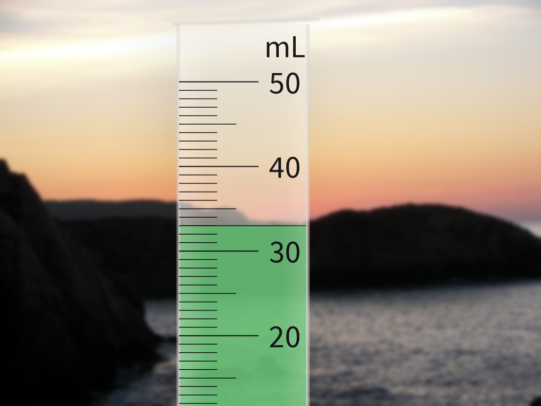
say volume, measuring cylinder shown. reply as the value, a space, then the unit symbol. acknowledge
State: 33 mL
